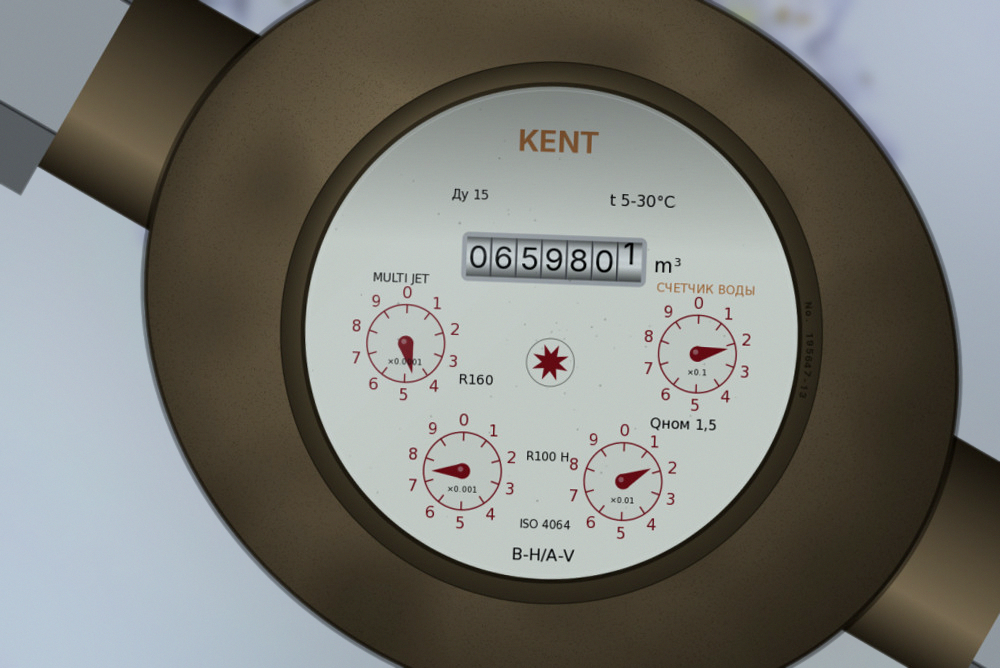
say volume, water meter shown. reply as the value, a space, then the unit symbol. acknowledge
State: 659801.2174 m³
